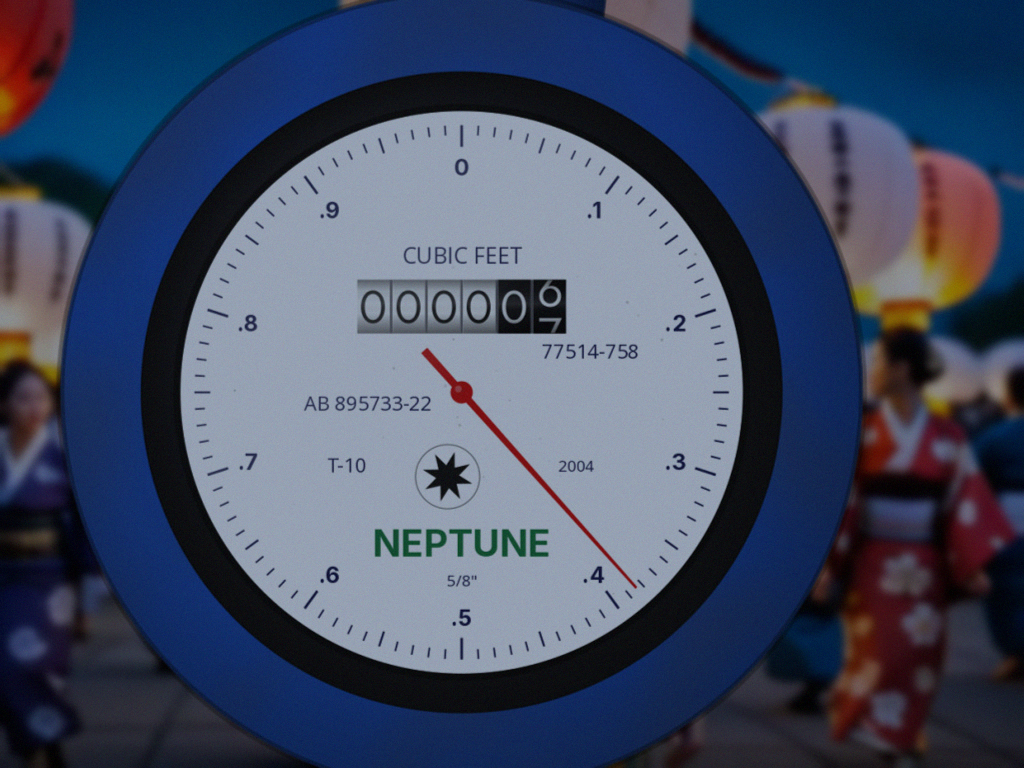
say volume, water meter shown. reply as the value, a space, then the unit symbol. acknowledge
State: 6.38 ft³
